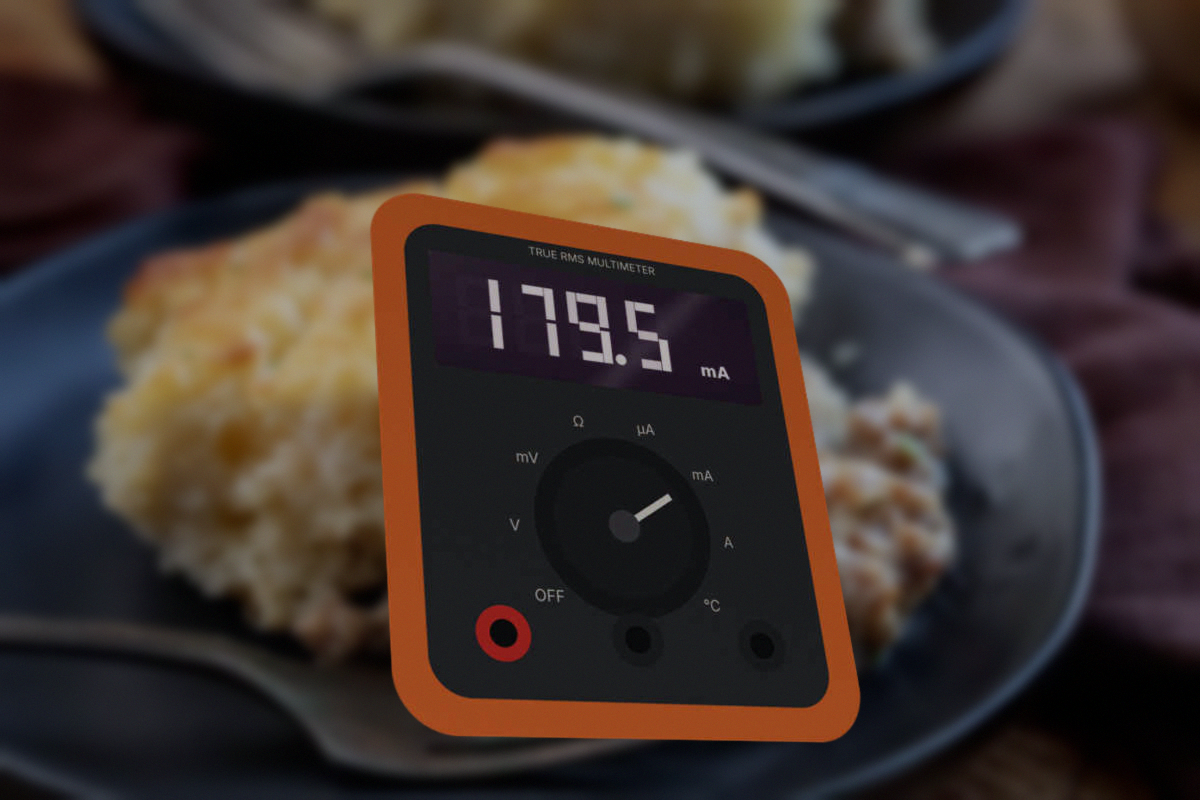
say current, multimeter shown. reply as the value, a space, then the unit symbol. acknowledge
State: 179.5 mA
